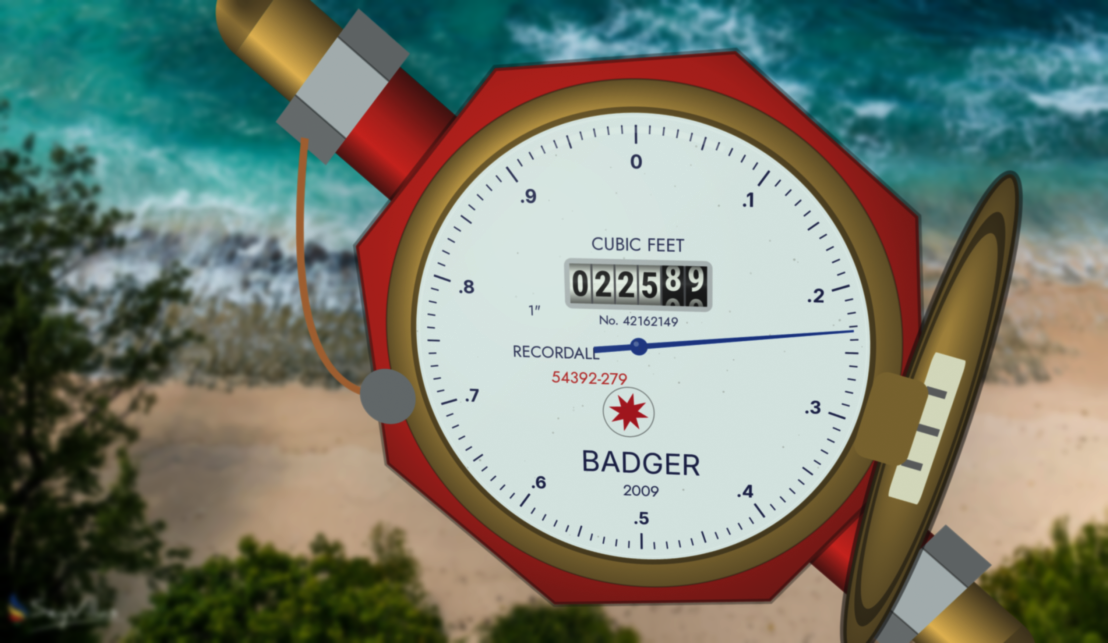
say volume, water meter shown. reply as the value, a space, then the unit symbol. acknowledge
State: 22589.23 ft³
